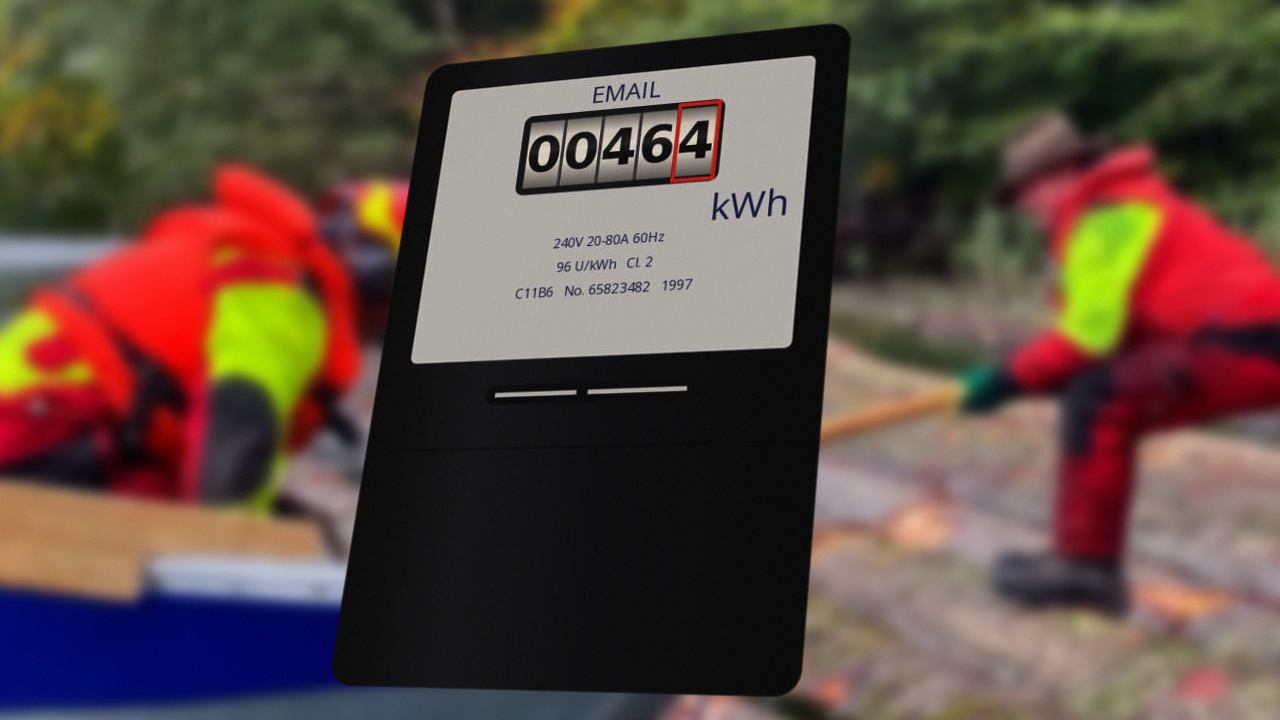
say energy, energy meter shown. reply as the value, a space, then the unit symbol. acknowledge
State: 46.4 kWh
